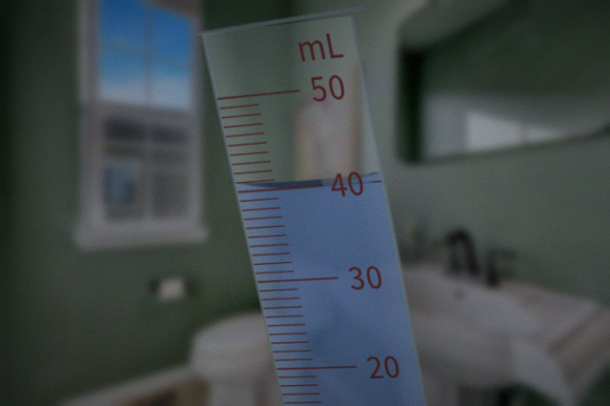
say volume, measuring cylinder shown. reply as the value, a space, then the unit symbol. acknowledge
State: 40 mL
